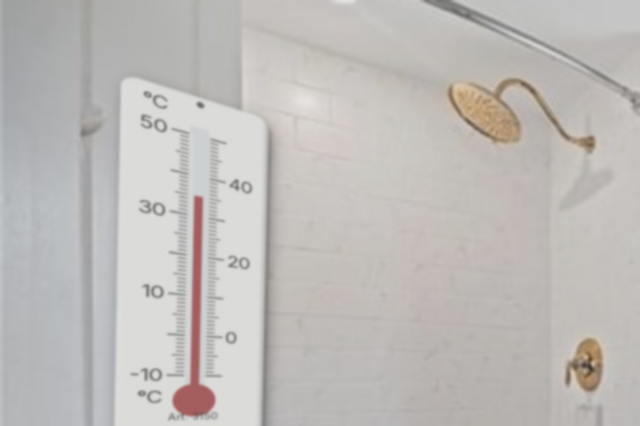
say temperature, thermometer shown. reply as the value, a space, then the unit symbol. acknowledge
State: 35 °C
